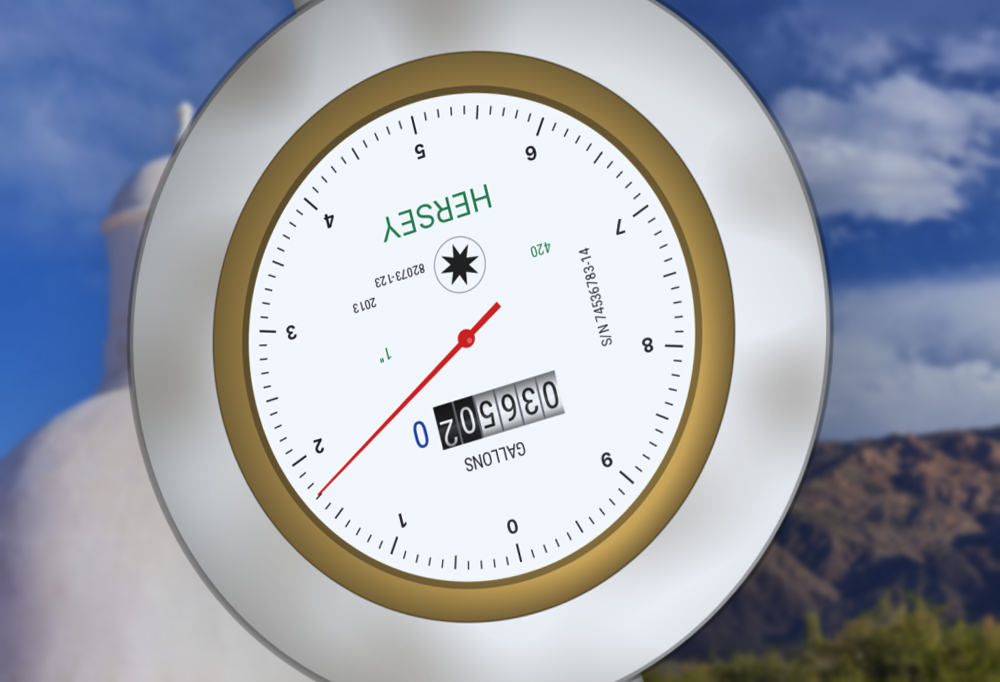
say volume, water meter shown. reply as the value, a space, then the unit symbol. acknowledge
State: 365021.7 gal
